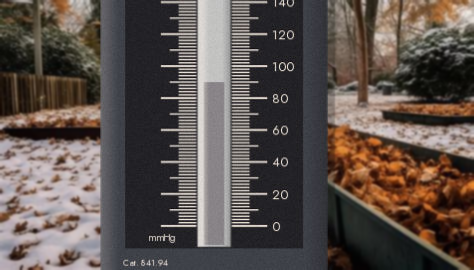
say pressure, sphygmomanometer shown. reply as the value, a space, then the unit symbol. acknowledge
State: 90 mmHg
